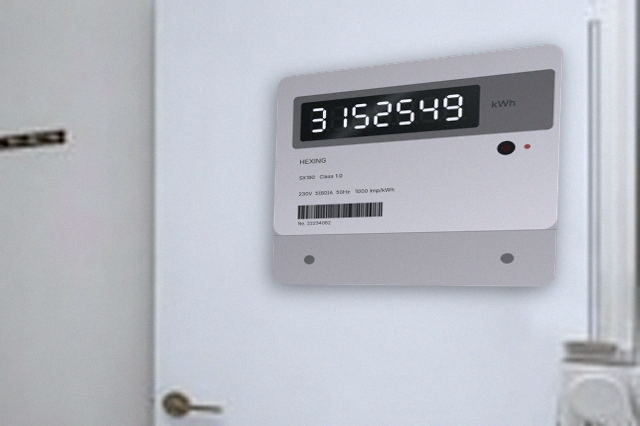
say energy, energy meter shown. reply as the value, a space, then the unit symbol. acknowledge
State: 3152549 kWh
